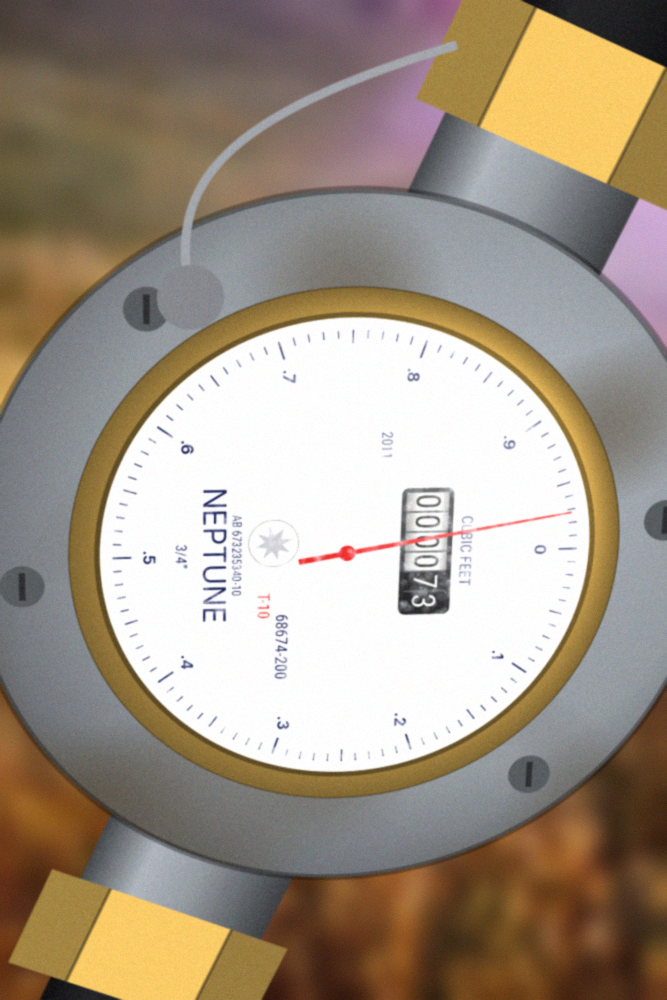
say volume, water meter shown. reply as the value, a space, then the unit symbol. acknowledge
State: 72.97 ft³
